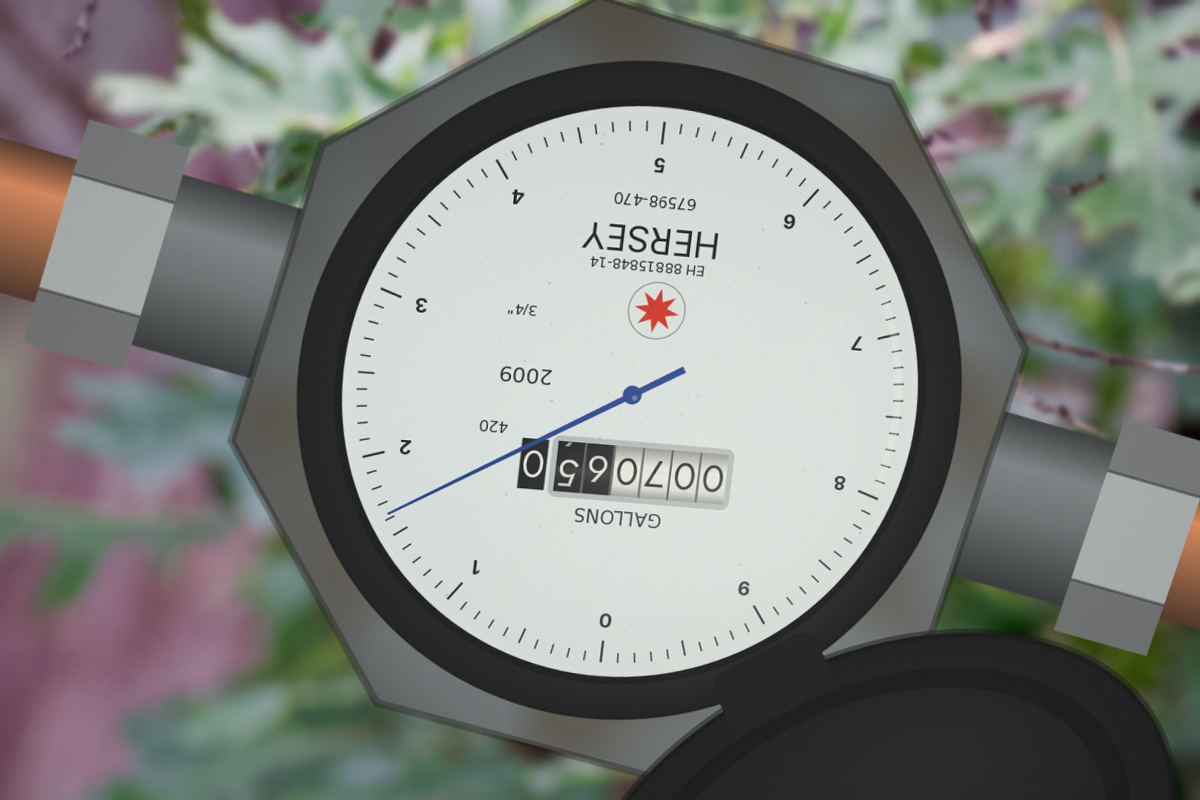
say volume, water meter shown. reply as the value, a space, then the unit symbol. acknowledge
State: 70651.6 gal
